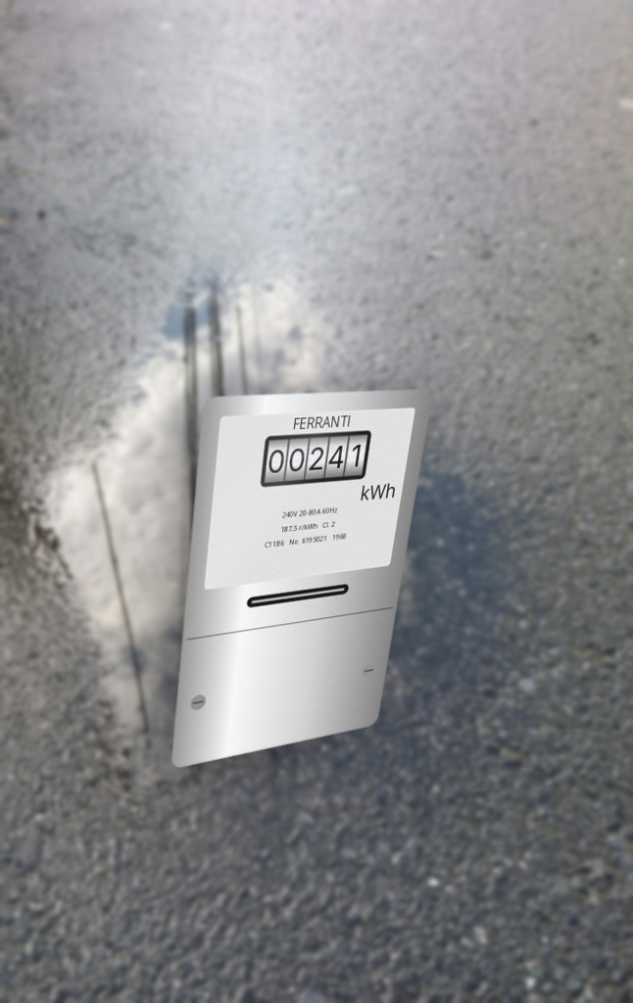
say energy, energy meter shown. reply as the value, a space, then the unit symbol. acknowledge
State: 241 kWh
